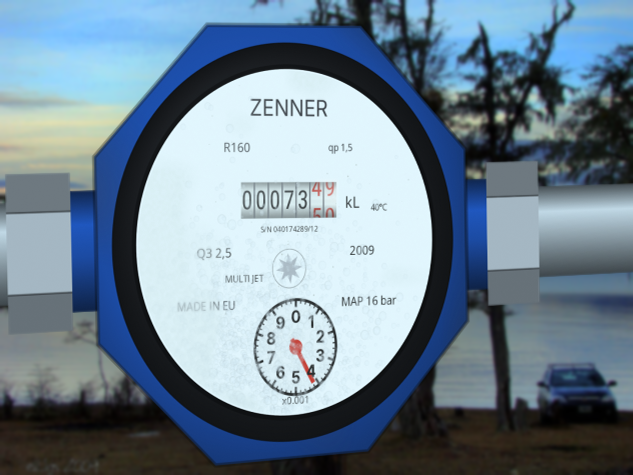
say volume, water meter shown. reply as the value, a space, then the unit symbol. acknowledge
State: 73.494 kL
